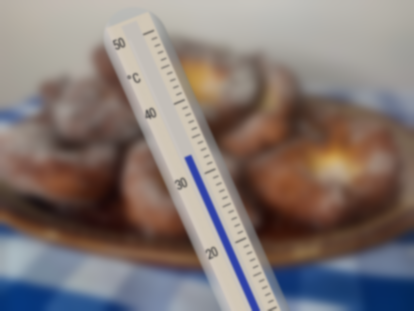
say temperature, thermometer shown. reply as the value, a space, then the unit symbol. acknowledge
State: 33 °C
